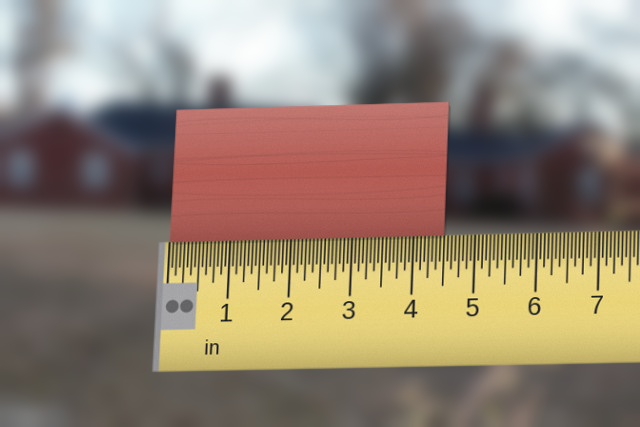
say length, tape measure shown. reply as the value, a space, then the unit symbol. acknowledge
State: 4.5 in
